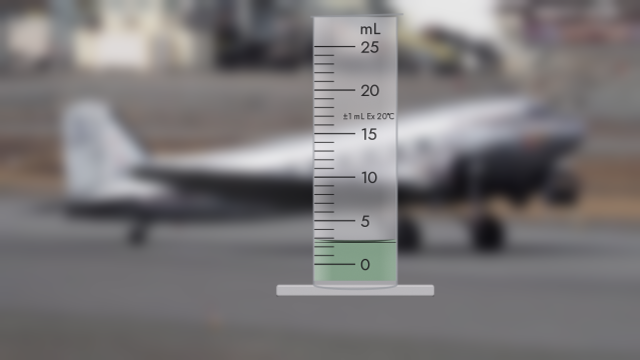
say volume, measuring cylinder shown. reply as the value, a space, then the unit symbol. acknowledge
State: 2.5 mL
